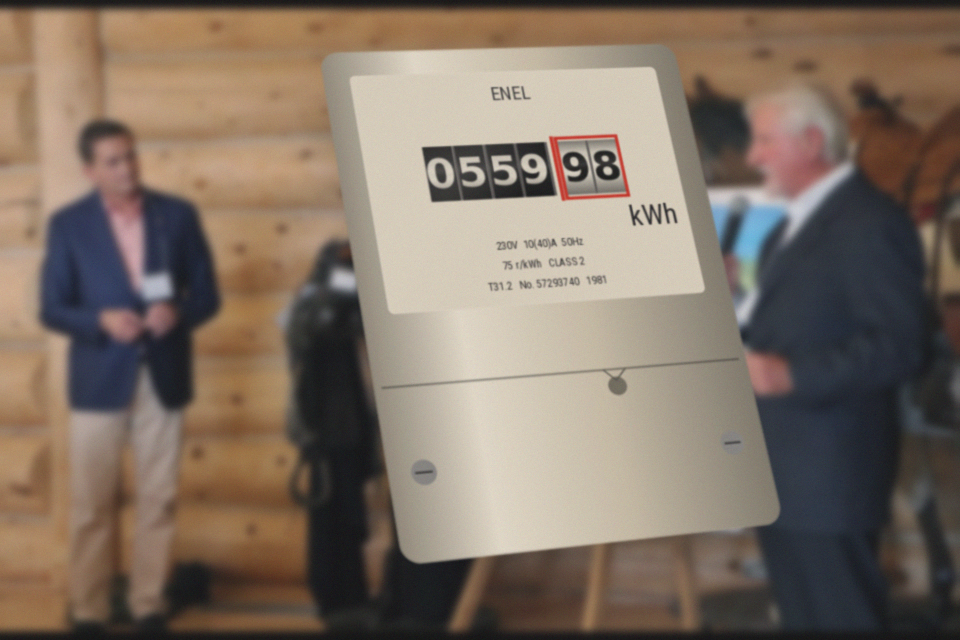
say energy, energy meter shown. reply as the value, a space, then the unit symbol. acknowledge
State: 559.98 kWh
